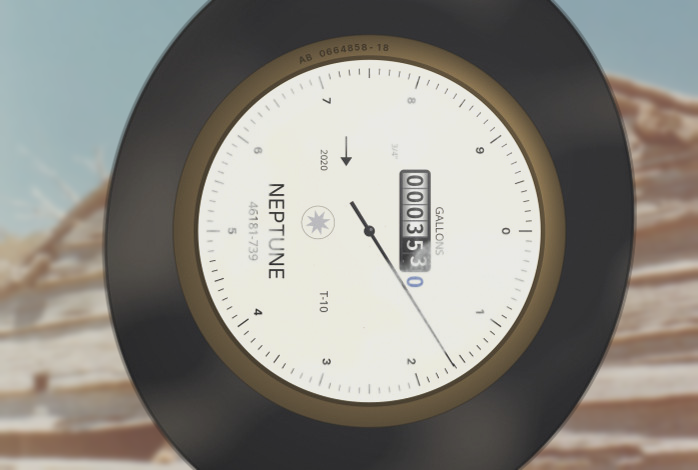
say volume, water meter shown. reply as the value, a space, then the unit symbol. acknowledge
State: 3531.6 gal
